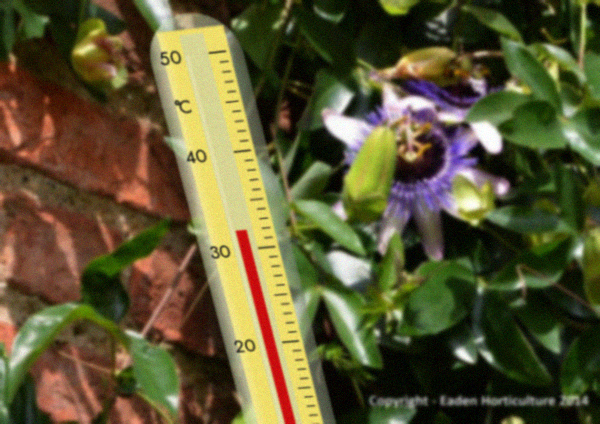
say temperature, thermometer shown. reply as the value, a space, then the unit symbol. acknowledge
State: 32 °C
